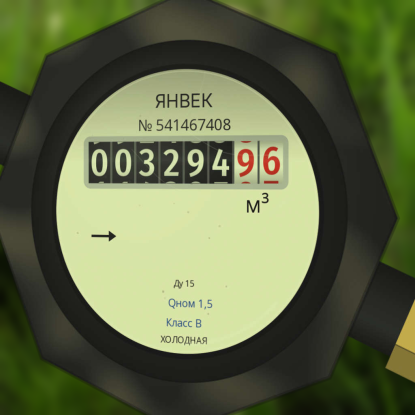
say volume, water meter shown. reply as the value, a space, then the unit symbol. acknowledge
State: 3294.96 m³
